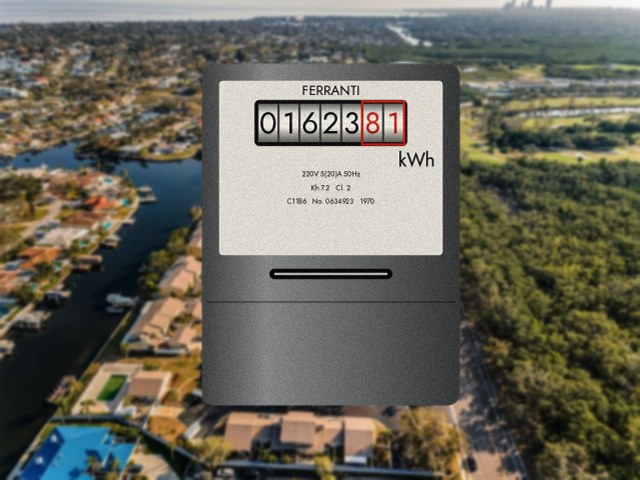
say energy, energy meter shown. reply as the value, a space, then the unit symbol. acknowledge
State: 1623.81 kWh
